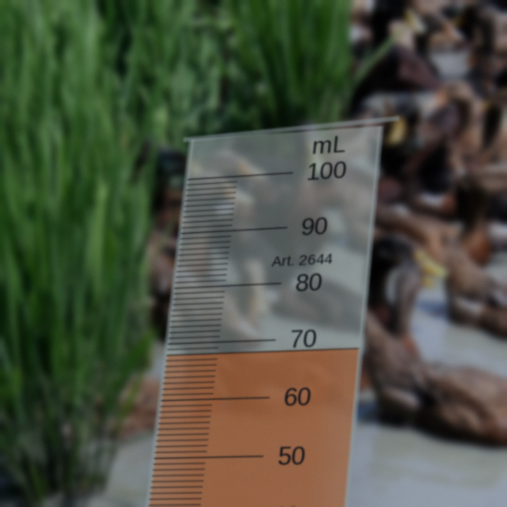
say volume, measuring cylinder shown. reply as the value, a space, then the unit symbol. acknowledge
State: 68 mL
